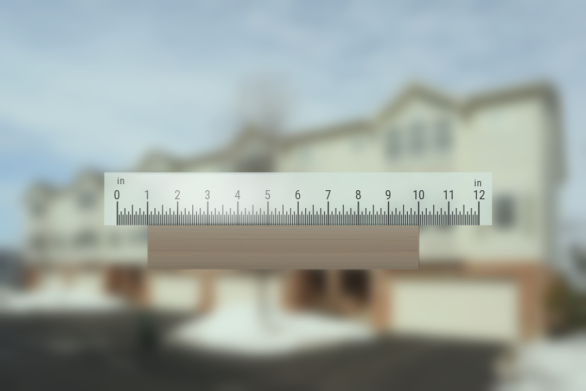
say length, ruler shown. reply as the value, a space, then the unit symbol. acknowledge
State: 9 in
